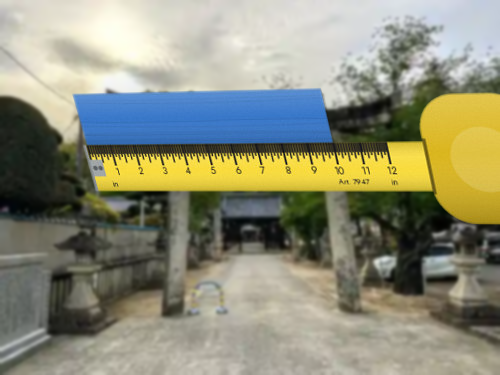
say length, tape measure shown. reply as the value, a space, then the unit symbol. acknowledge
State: 10 in
